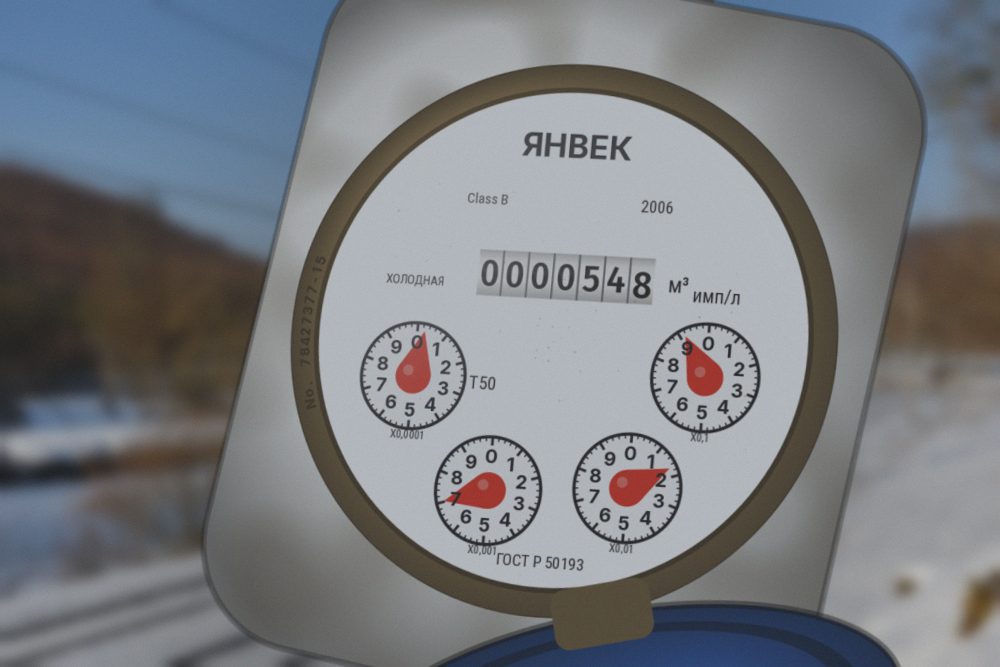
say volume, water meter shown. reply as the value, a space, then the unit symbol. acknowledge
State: 547.9170 m³
